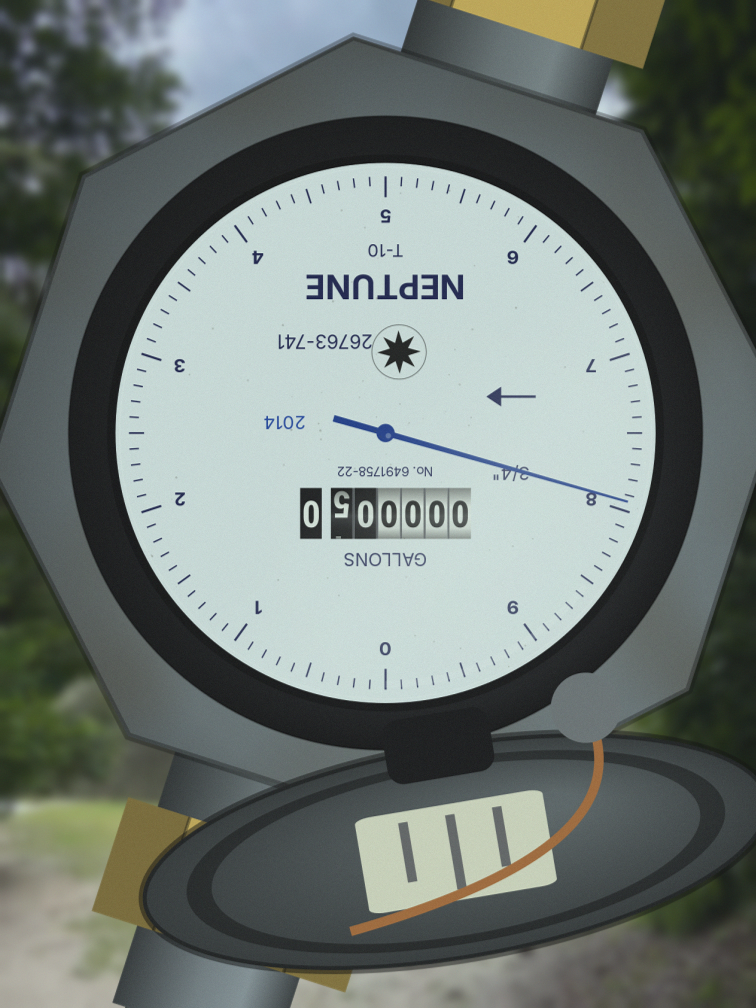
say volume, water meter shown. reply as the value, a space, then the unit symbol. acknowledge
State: 47.9 gal
